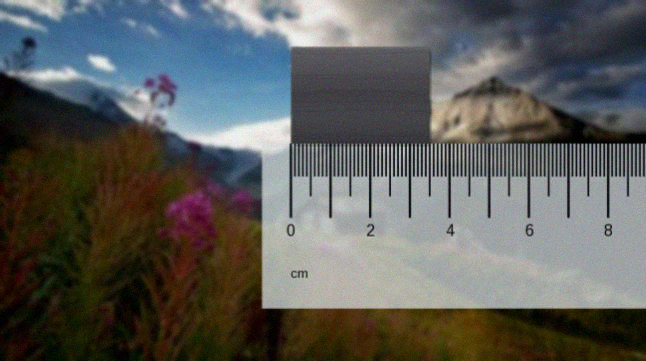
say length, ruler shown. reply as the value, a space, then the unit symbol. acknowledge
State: 3.5 cm
